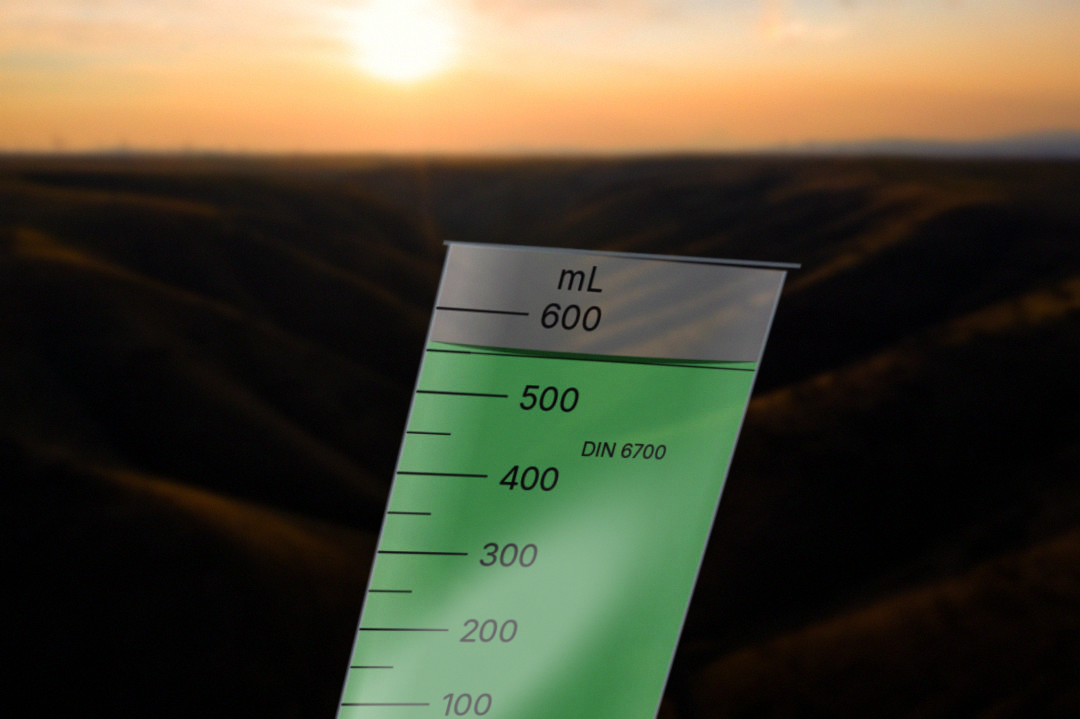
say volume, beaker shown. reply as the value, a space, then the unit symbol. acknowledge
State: 550 mL
